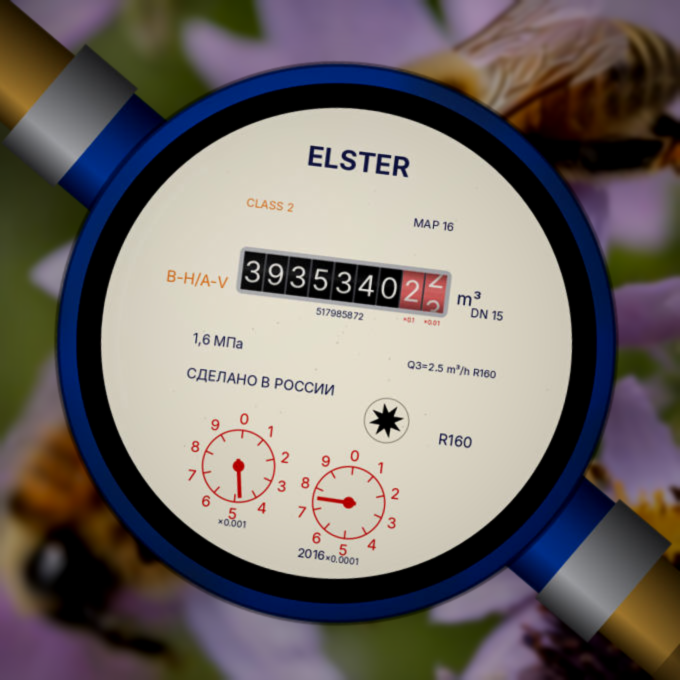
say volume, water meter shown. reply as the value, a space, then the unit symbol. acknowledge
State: 3935340.2247 m³
